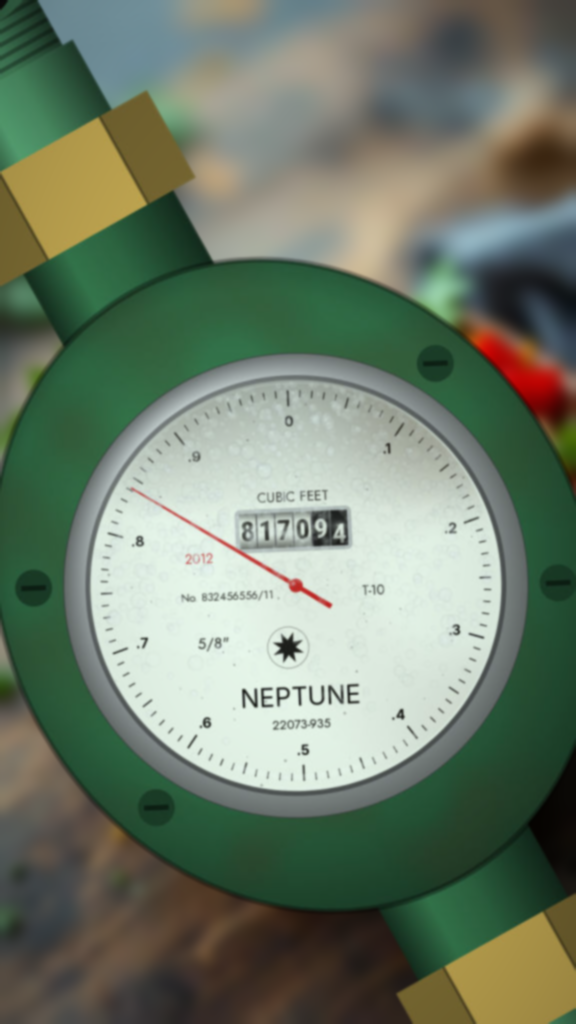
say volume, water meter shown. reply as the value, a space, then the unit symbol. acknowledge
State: 817093.84 ft³
